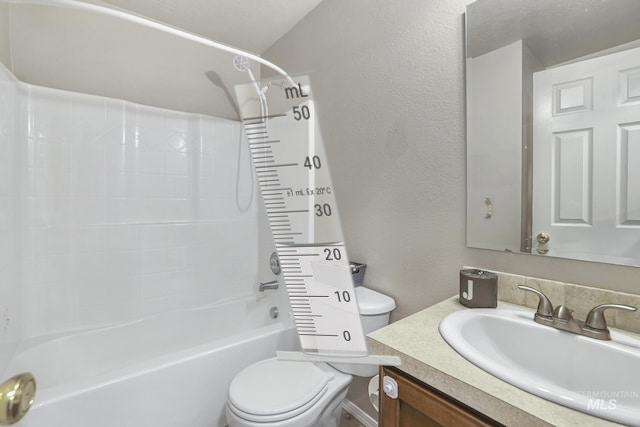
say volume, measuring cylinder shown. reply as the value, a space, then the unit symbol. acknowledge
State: 22 mL
